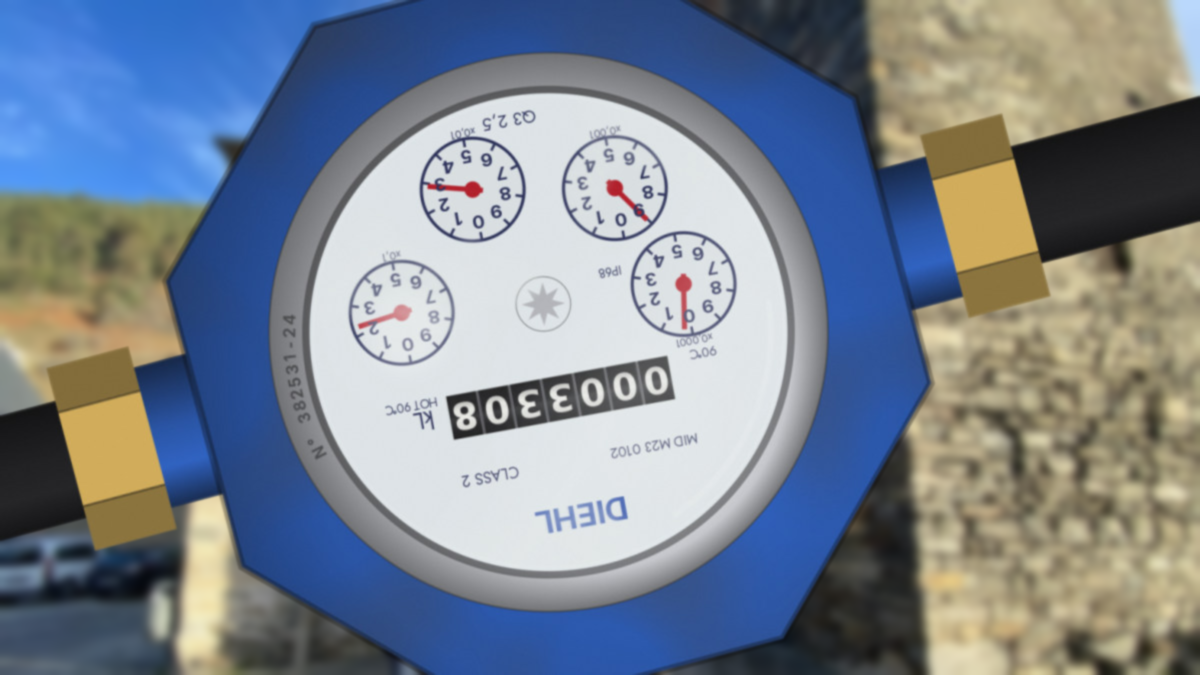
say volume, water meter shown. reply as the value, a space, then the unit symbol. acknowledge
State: 3308.2290 kL
